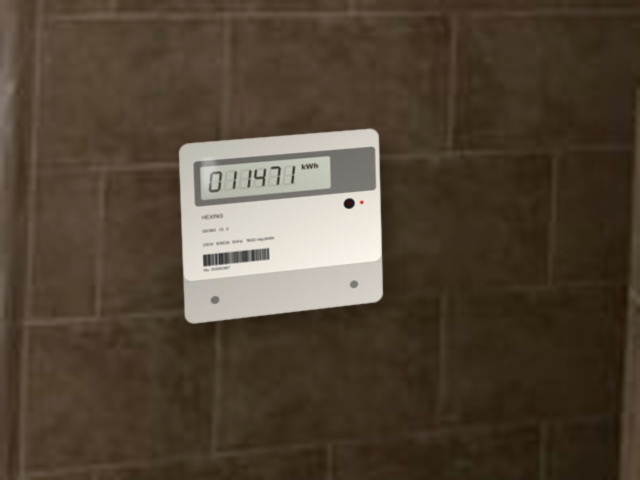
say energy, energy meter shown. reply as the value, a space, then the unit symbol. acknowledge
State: 11471 kWh
